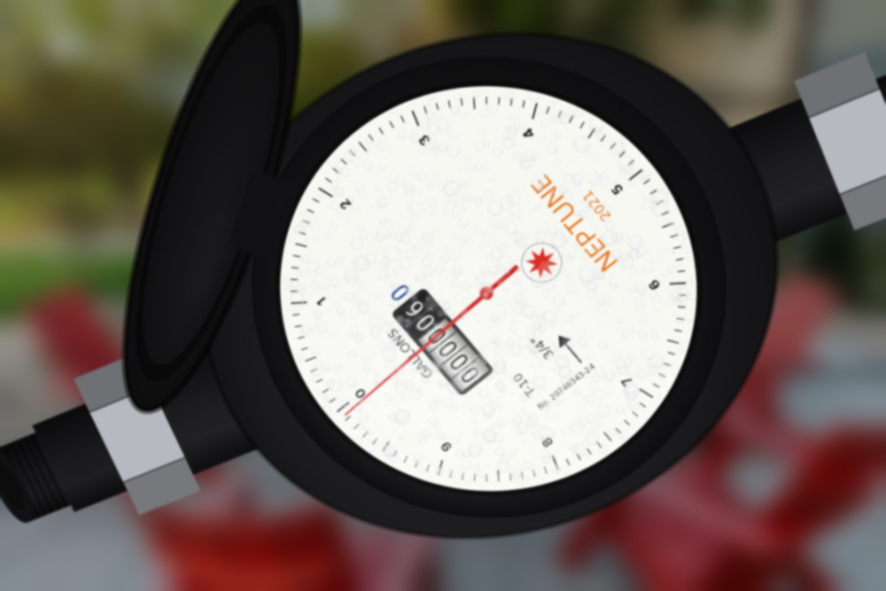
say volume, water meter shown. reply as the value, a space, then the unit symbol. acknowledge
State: 59.9 gal
